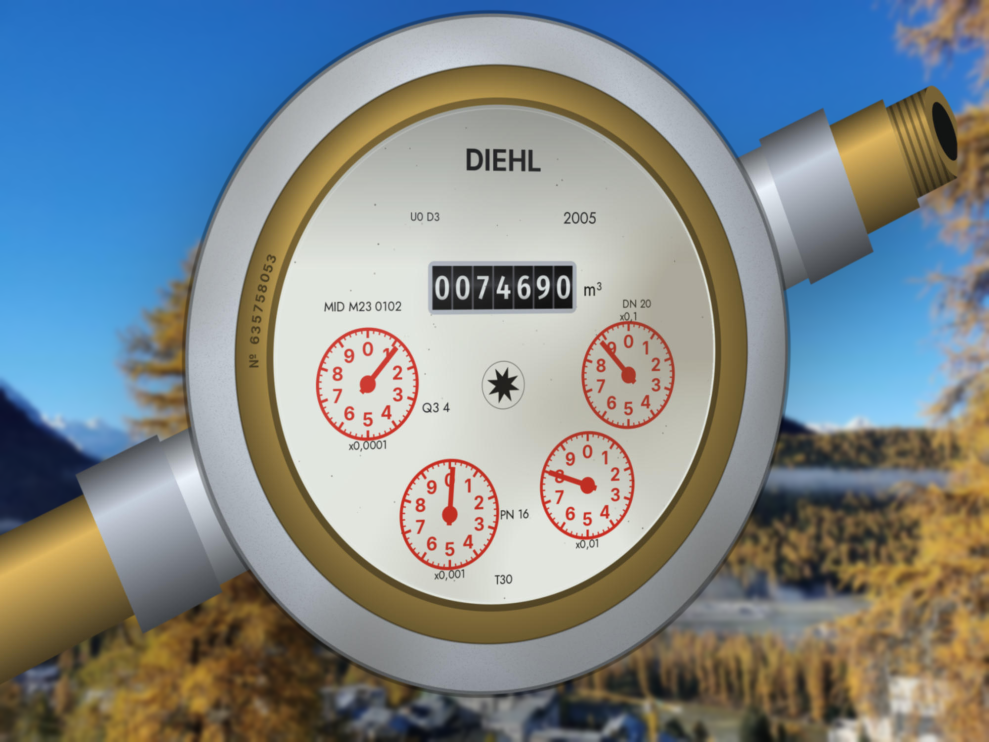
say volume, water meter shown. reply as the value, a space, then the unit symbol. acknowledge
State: 74690.8801 m³
